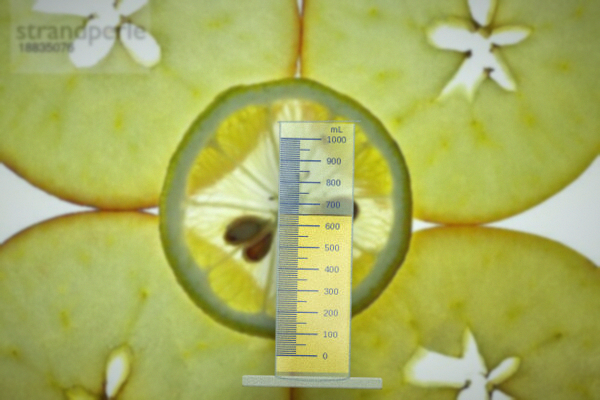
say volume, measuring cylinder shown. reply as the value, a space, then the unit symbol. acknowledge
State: 650 mL
